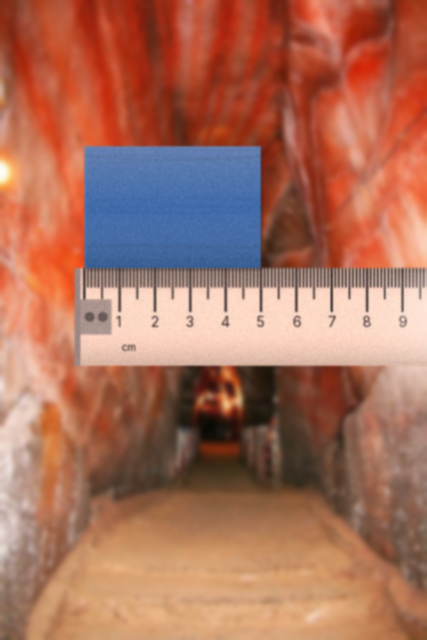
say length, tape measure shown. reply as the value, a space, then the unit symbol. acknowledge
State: 5 cm
